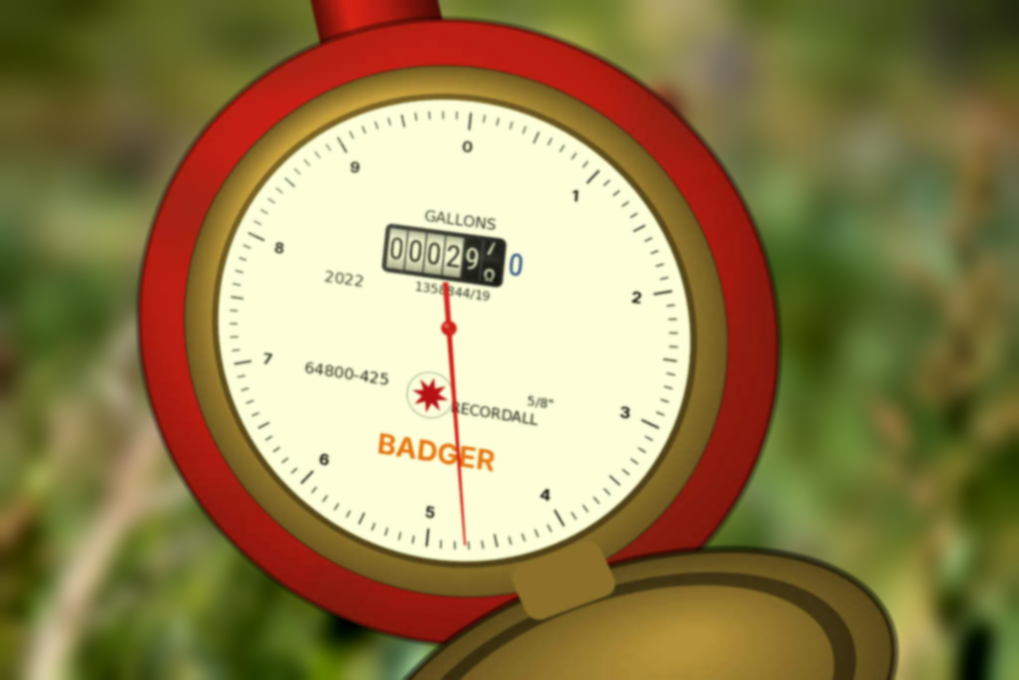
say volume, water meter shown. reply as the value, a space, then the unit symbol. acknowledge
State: 2974.7 gal
